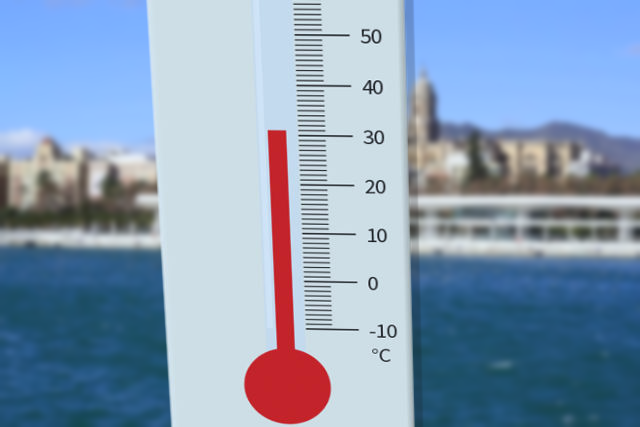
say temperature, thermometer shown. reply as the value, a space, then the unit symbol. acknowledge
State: 31 °C
